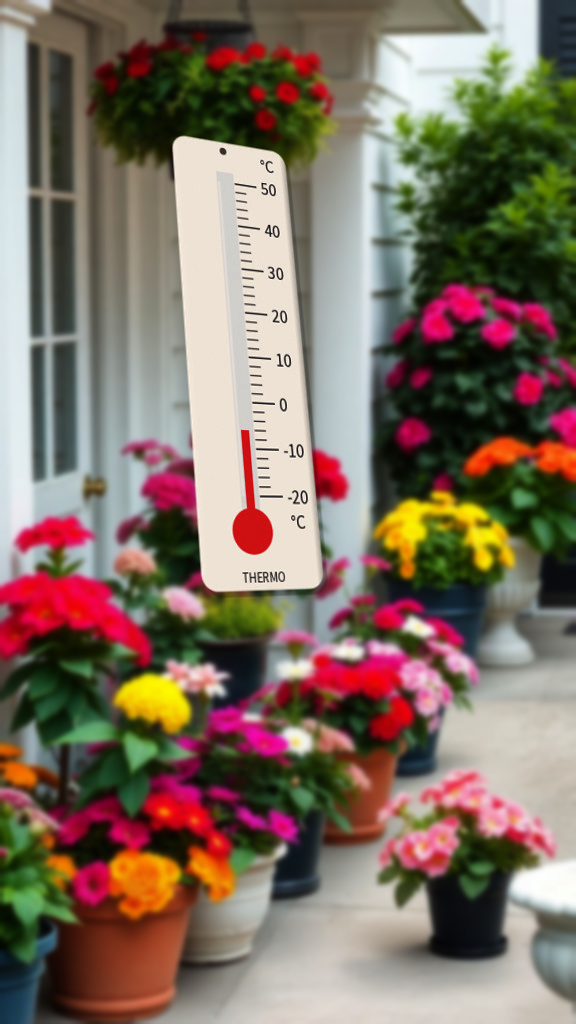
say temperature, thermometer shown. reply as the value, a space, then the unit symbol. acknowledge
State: -6 °C
